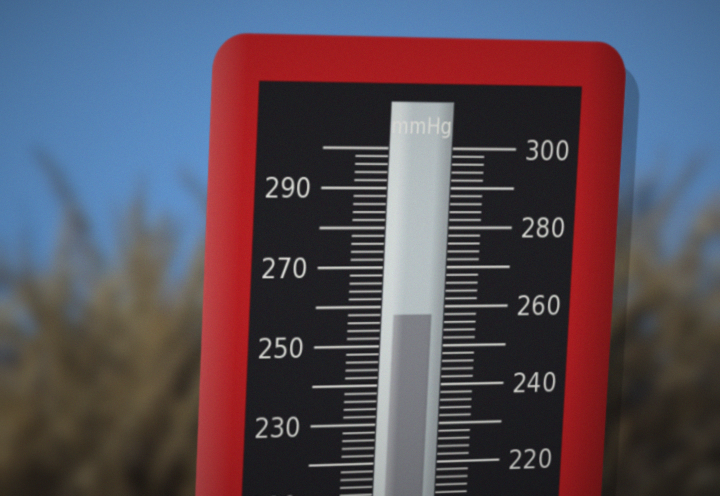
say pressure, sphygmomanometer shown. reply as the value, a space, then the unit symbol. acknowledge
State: 258 mmHg
